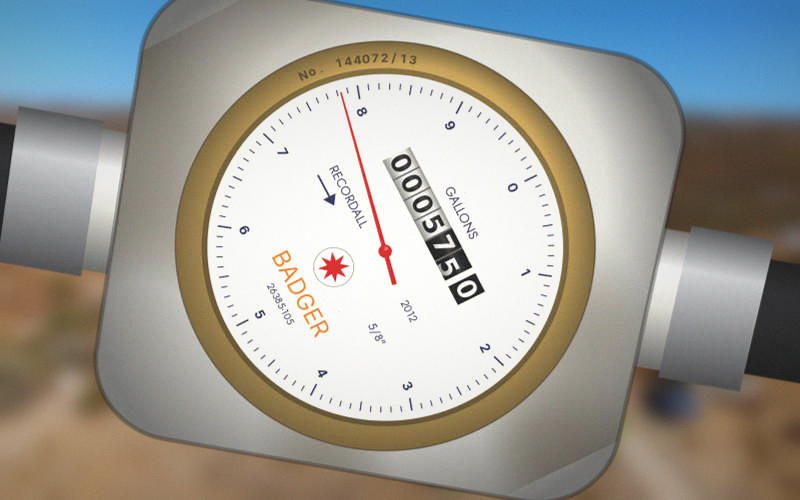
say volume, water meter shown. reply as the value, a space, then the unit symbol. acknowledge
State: 5747.8 gal
